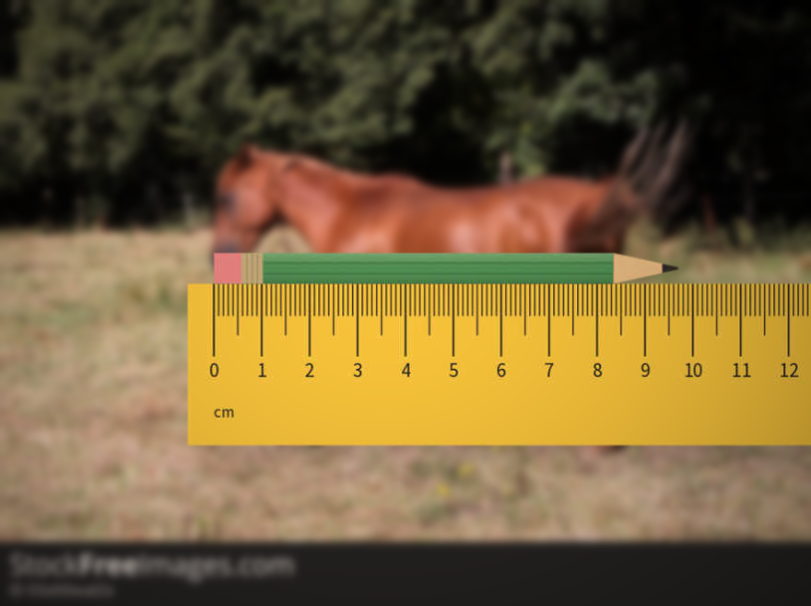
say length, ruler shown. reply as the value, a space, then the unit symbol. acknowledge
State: 9.7 cm
